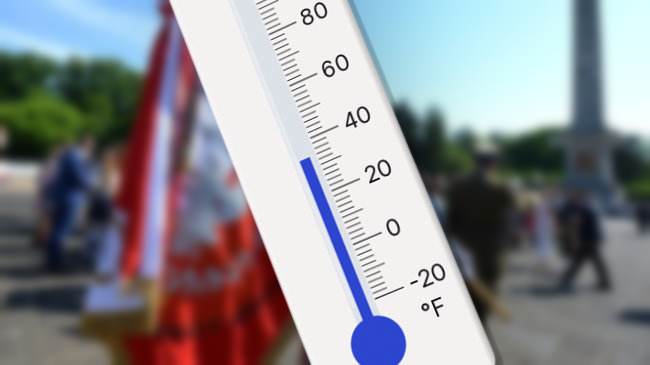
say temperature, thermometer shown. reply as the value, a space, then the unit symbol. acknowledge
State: 34 °F
